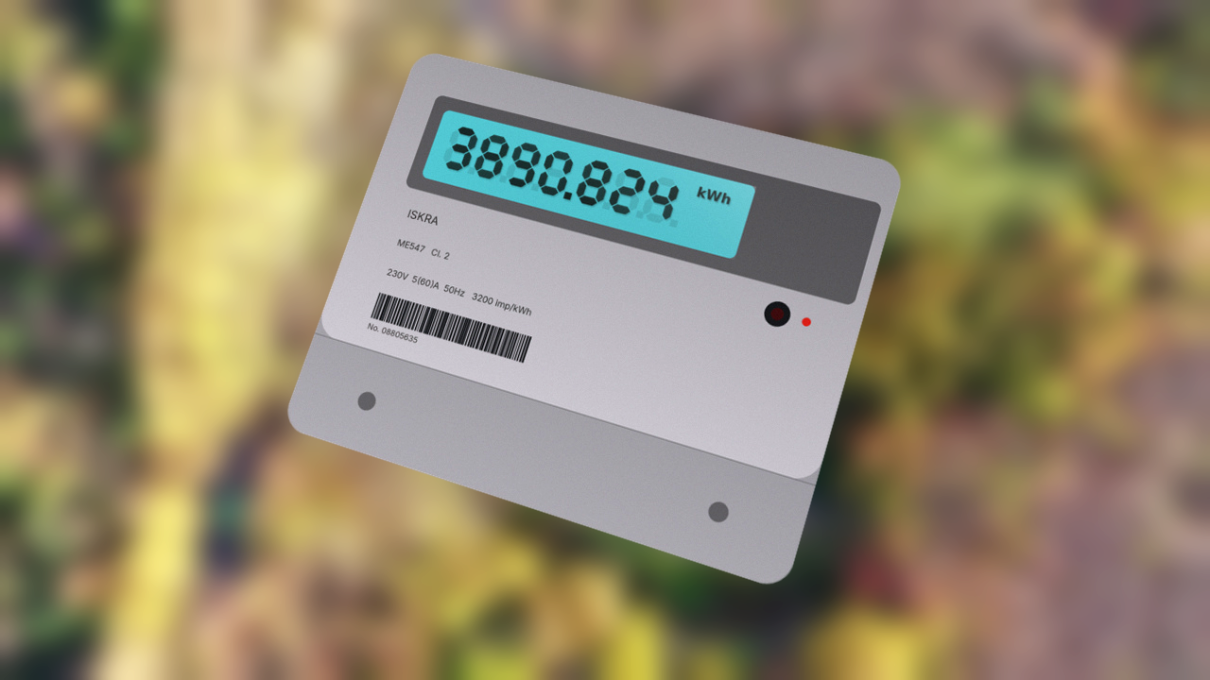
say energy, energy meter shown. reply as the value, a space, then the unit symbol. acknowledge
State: 3890.824 kWh
